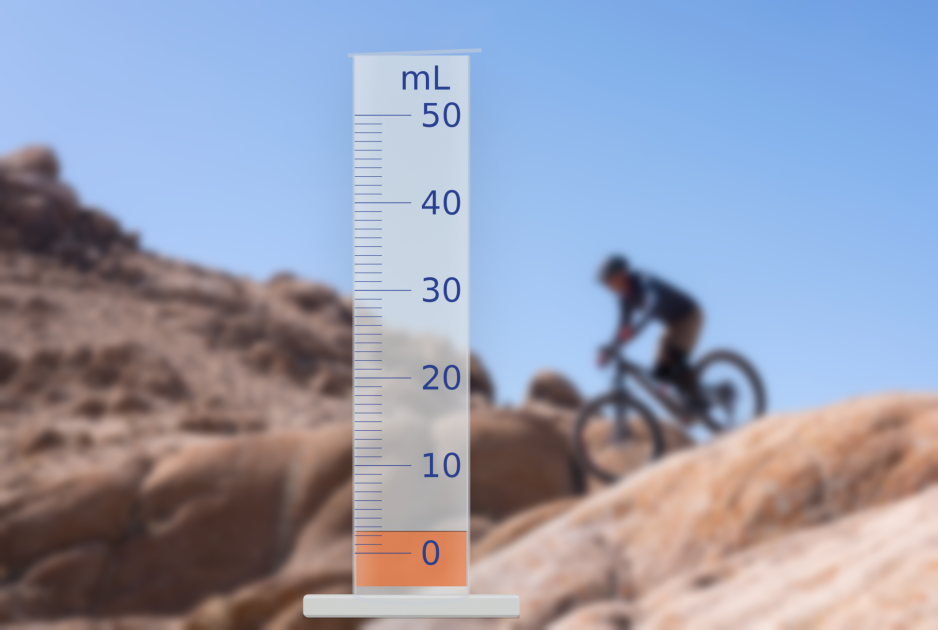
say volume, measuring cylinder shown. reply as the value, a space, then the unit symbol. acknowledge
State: 2.5 mL
